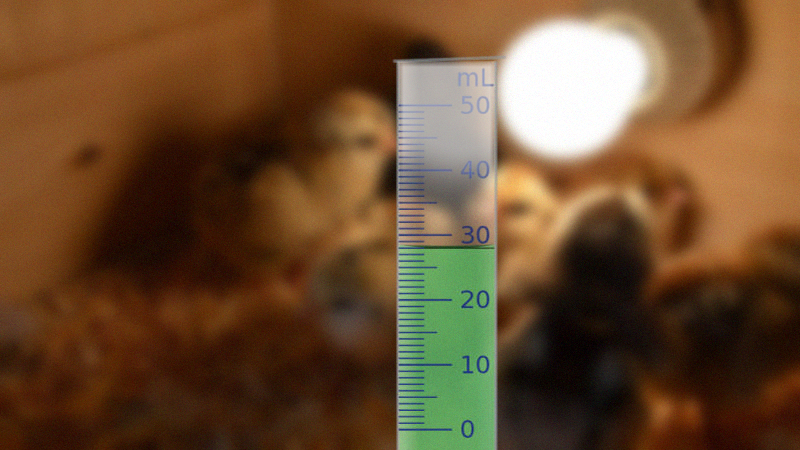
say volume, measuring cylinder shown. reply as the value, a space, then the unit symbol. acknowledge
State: 28 mL
